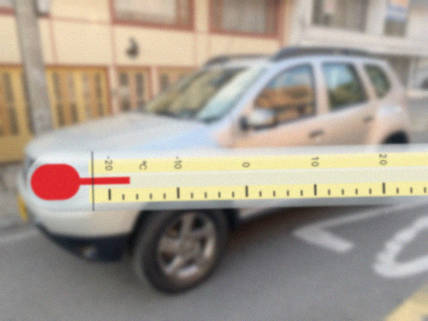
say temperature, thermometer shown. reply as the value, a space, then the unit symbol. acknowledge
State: -17 °C
